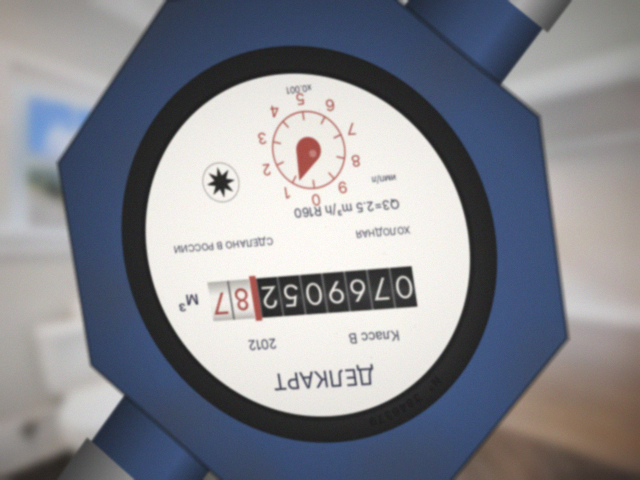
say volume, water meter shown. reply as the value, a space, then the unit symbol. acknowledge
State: 769052.870 m³
